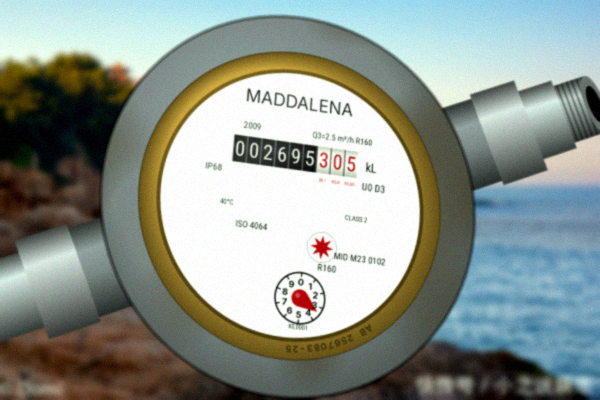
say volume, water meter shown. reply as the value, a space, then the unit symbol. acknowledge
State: 2695.3053 kL
